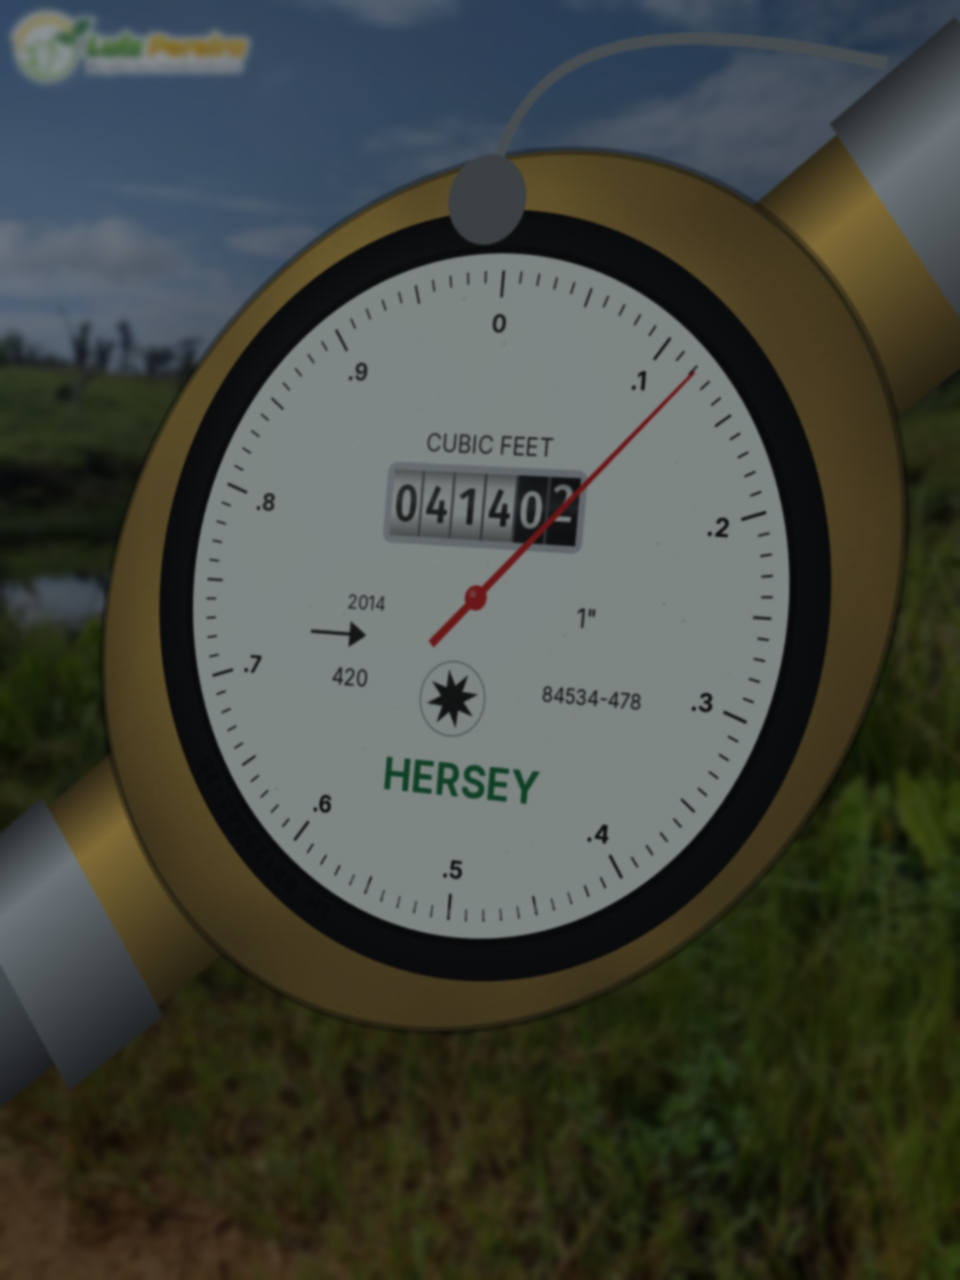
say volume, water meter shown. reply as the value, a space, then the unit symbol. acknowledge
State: 41402.12 ft³
